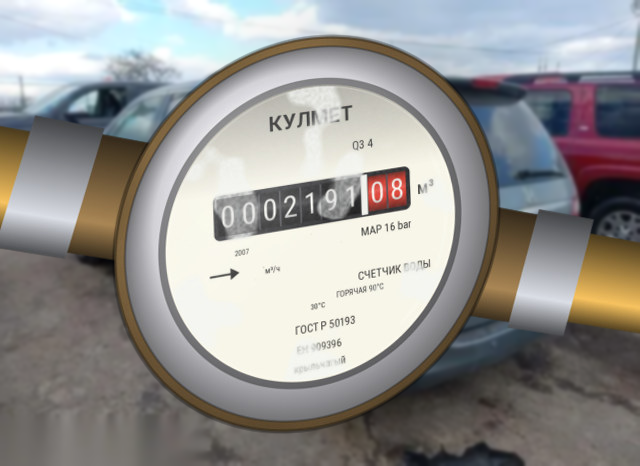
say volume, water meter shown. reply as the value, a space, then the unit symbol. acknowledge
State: 2191.08 m³
